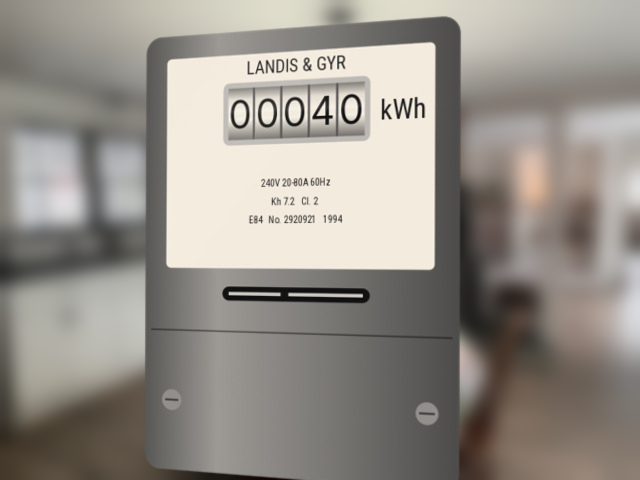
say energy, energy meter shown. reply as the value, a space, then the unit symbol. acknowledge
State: 40 kWh
